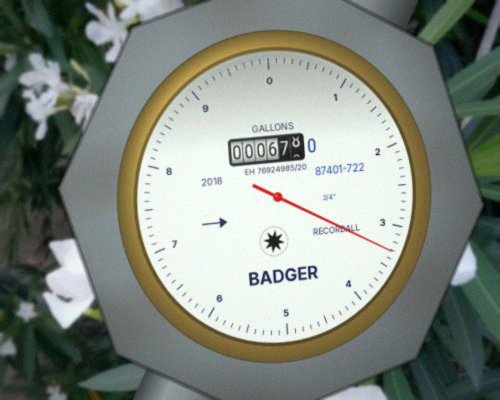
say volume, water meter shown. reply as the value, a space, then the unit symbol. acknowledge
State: 6783.3 gal
